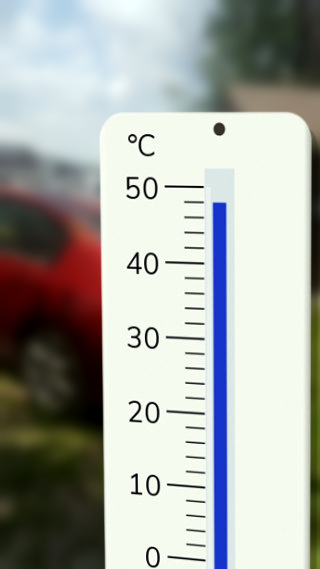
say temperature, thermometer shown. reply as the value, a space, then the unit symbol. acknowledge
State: 48 °C
